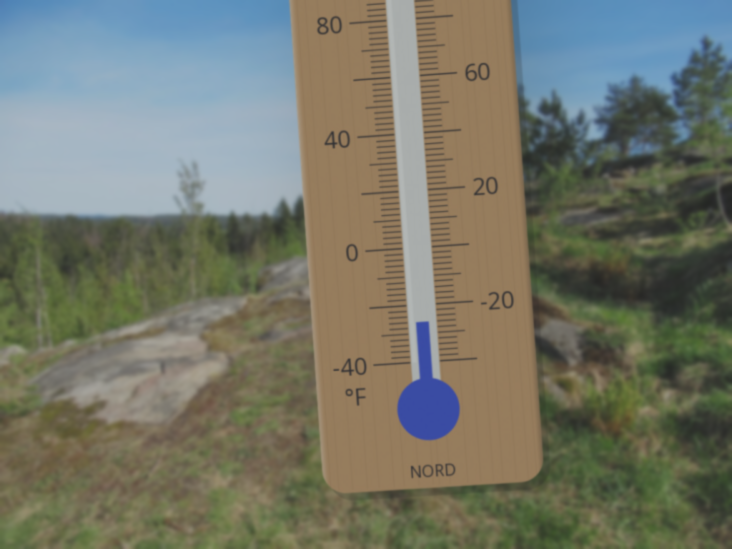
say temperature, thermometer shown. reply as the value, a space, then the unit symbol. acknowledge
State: -26 °F
